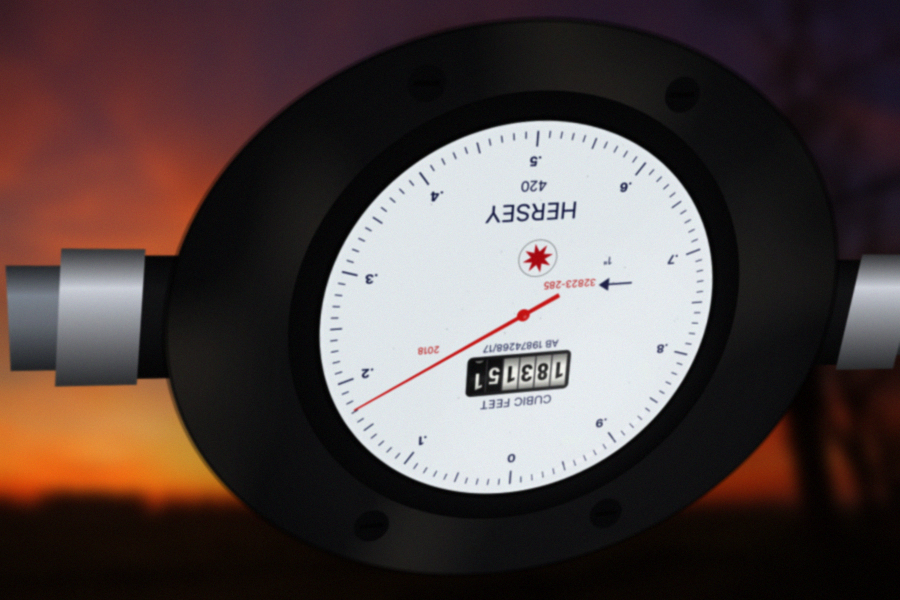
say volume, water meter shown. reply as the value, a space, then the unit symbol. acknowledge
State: 183151.17 ft³
